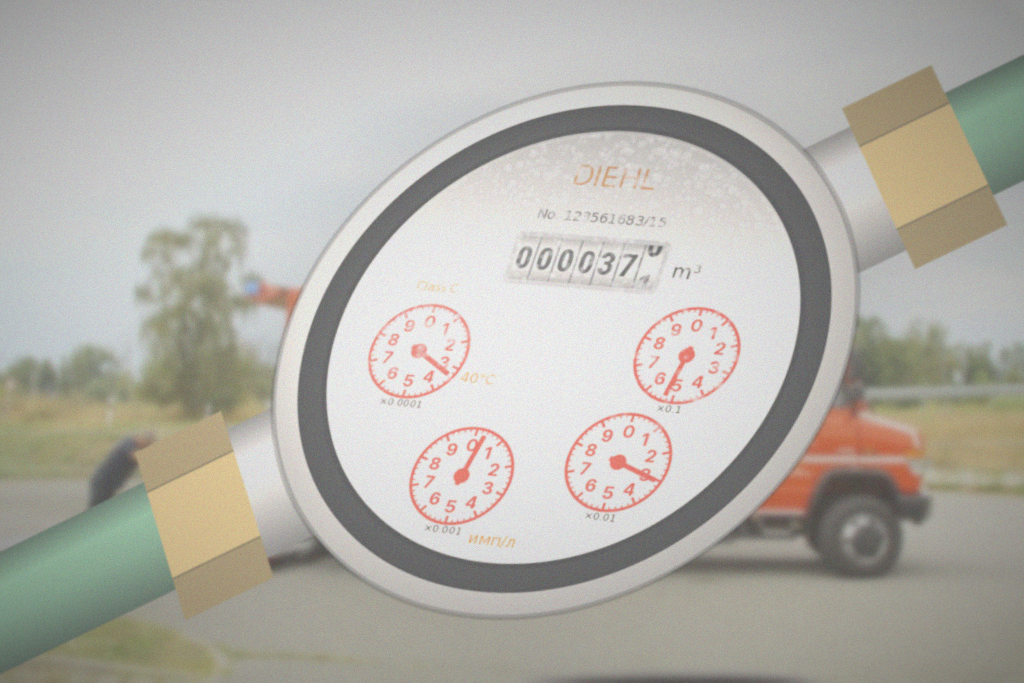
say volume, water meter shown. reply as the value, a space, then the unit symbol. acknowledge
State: 370.5303 m³
